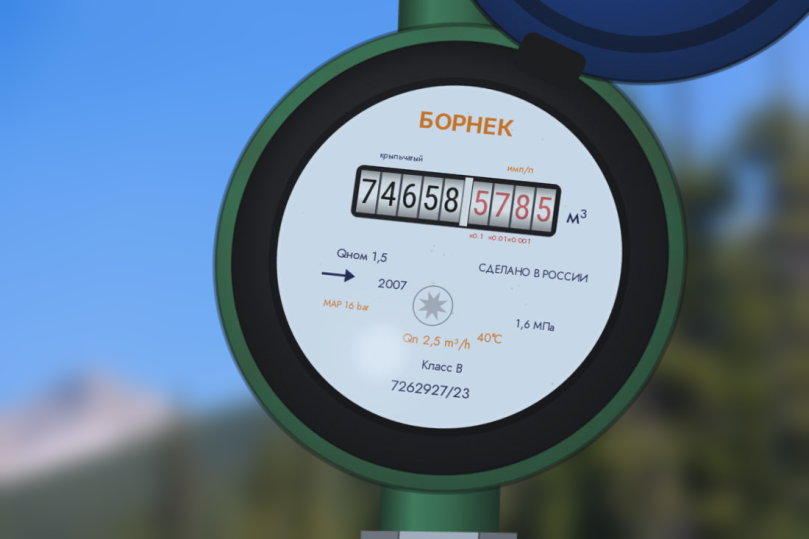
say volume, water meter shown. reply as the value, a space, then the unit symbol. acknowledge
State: 74658.5785 m³
